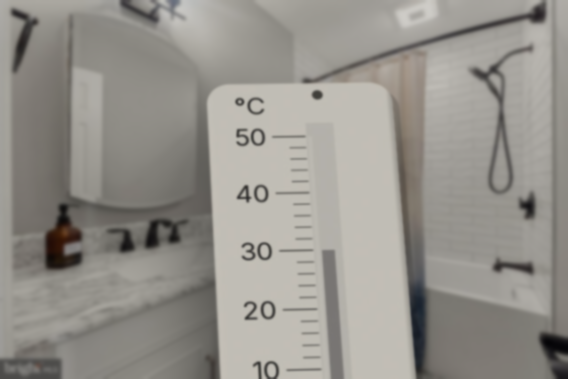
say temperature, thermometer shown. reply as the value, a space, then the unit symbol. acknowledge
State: 30 °C
